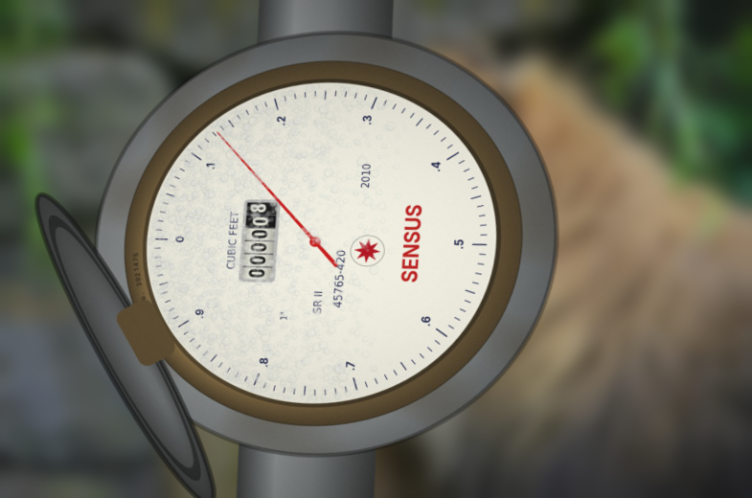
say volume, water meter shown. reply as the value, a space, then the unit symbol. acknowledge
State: 8.13 ft³
